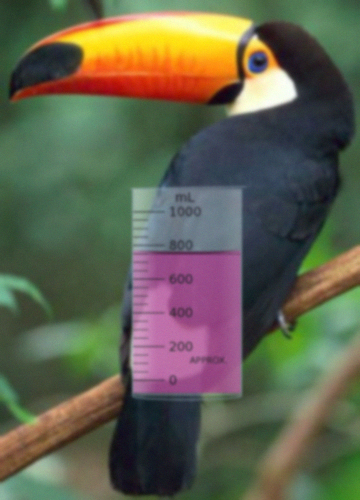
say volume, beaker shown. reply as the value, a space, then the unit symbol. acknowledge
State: 750 mL
